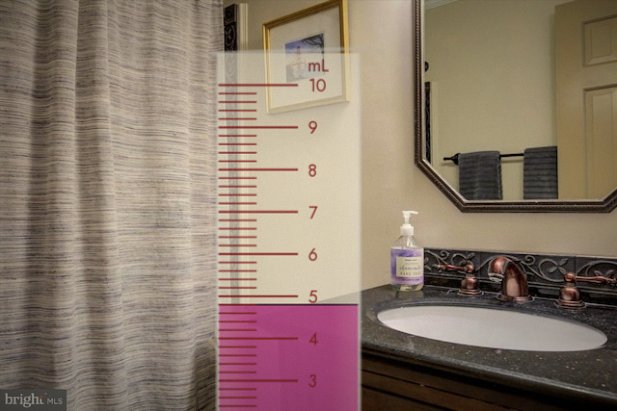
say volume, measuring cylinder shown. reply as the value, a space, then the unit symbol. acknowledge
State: 4.8 mL
